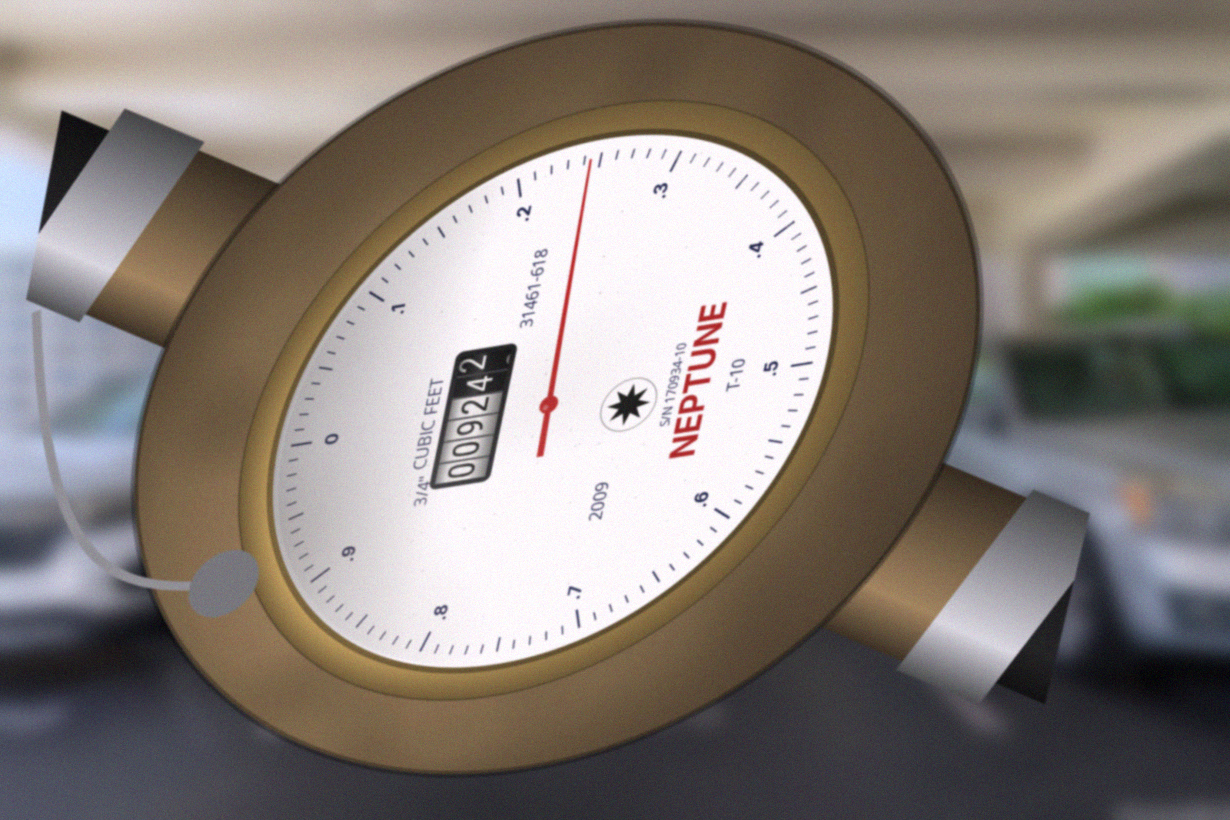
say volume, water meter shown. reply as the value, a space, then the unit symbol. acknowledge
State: 9242.24 ft³
